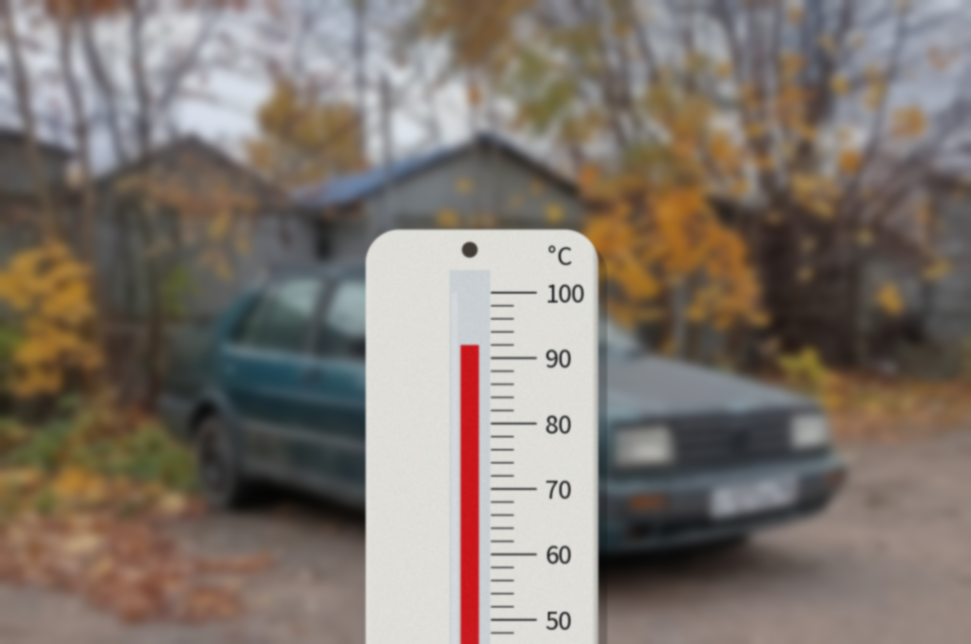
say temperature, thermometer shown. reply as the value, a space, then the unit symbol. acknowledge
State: 92 °C
